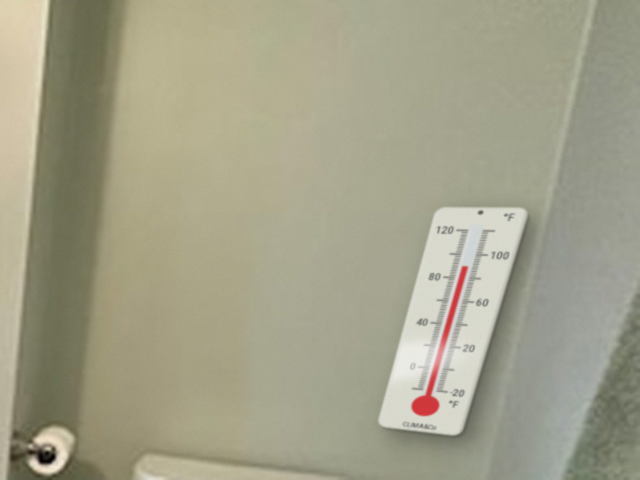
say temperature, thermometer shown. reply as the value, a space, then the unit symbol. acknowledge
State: 90 °F
